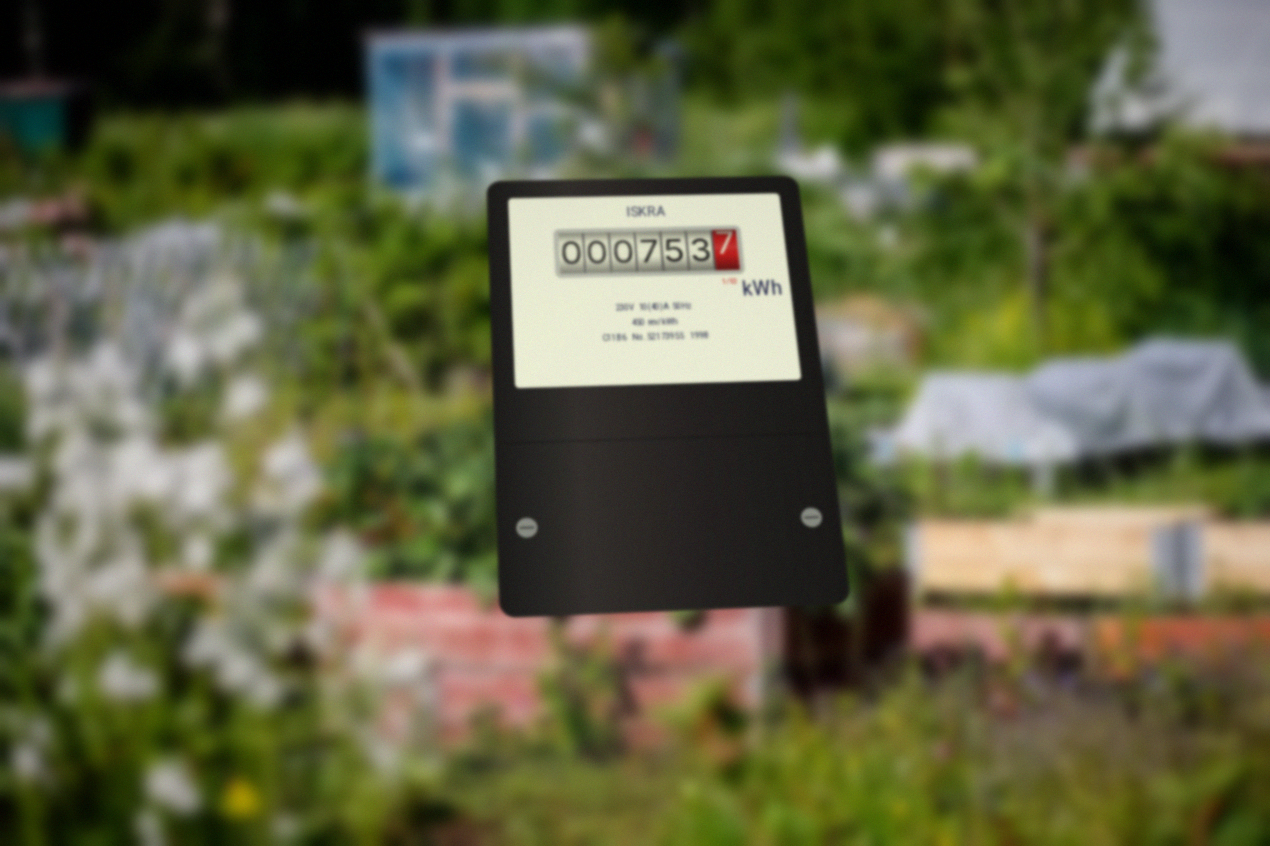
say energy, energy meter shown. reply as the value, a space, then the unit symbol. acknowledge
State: 753.7 kWh
